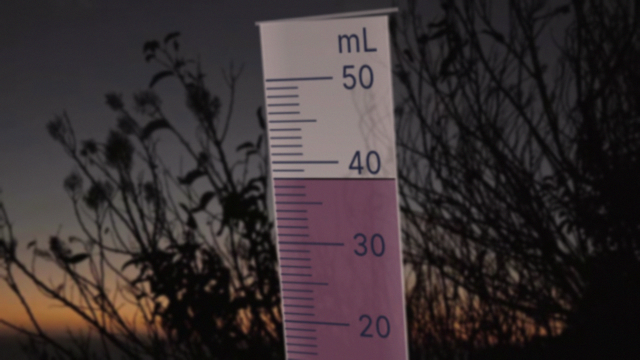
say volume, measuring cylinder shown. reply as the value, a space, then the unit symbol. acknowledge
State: 38 mL
